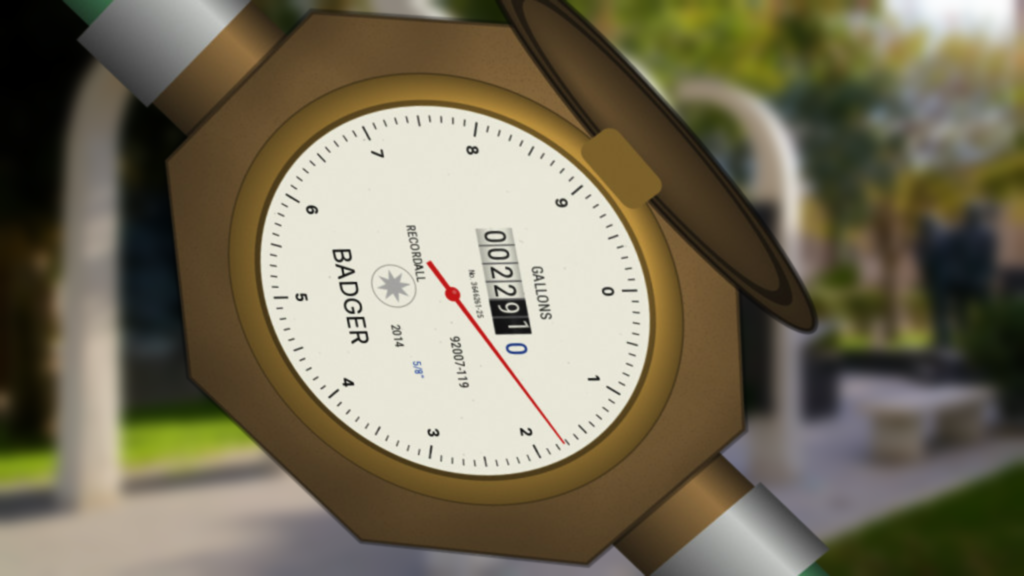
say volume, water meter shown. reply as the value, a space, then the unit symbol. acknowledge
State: 22911.7 gal
